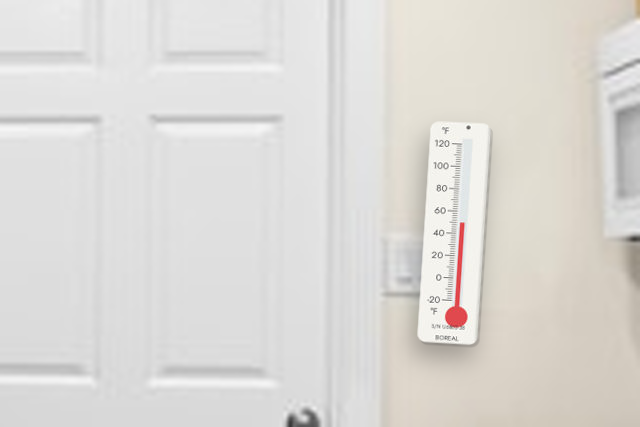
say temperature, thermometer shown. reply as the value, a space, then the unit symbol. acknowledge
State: 50 °F
